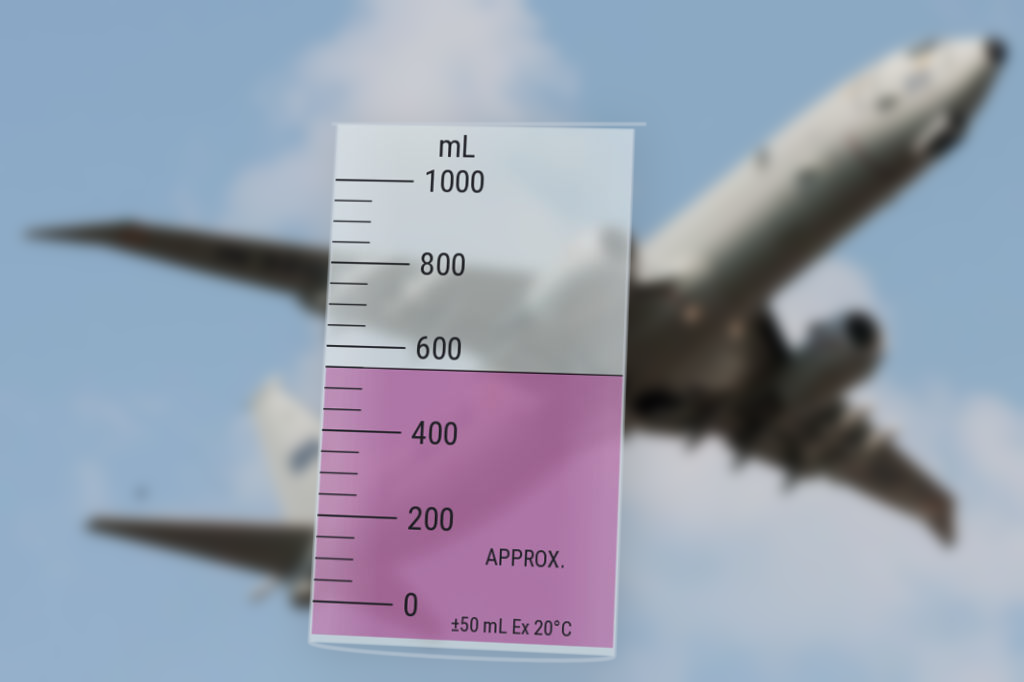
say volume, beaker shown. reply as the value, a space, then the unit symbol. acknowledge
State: 550 mL
